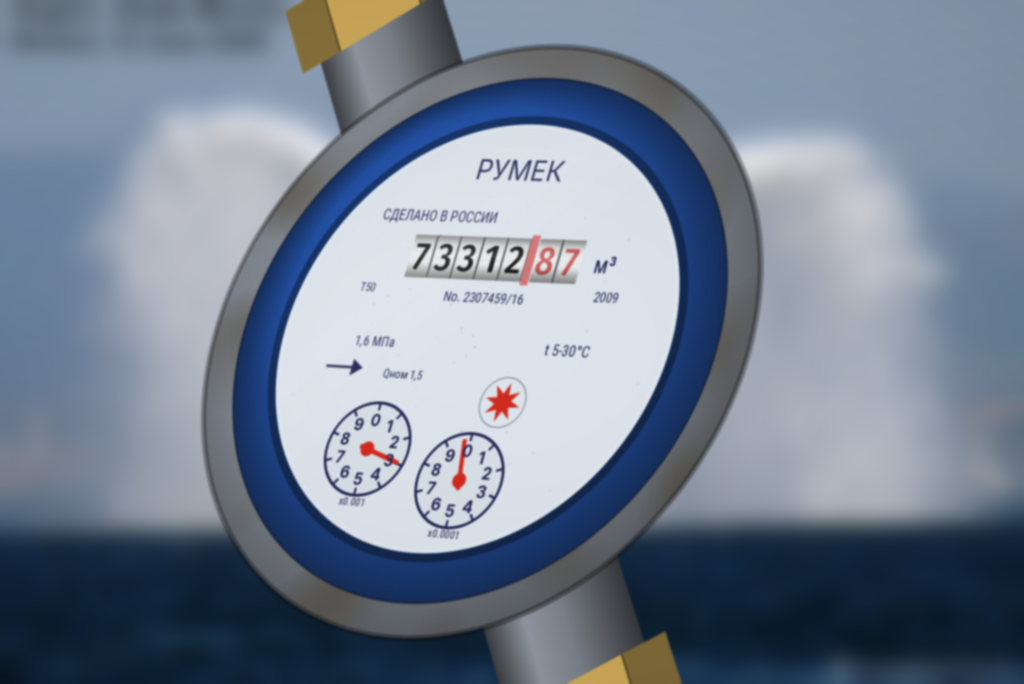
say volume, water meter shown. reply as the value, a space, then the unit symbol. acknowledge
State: 73312.8729 m³
